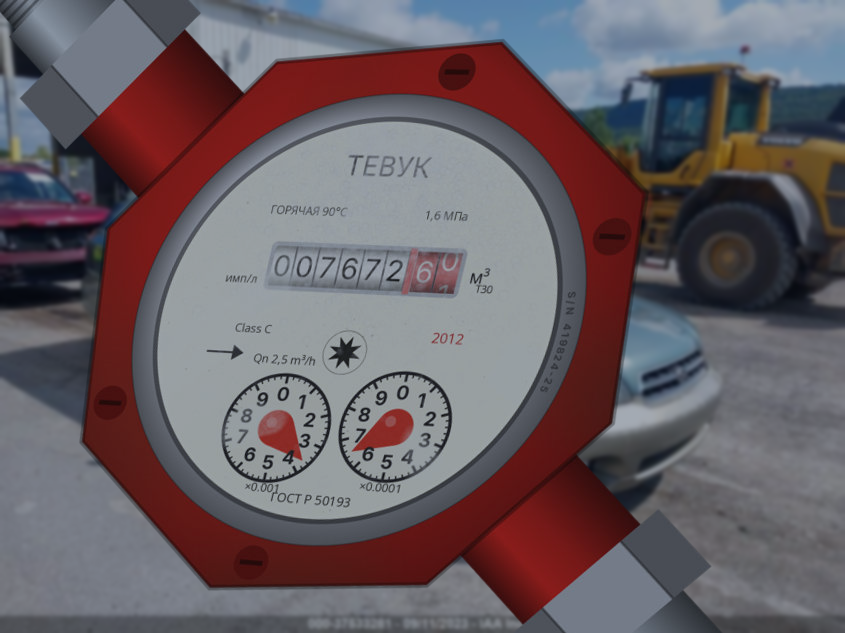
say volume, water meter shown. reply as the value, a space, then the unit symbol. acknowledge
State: 7672.6036 m³
